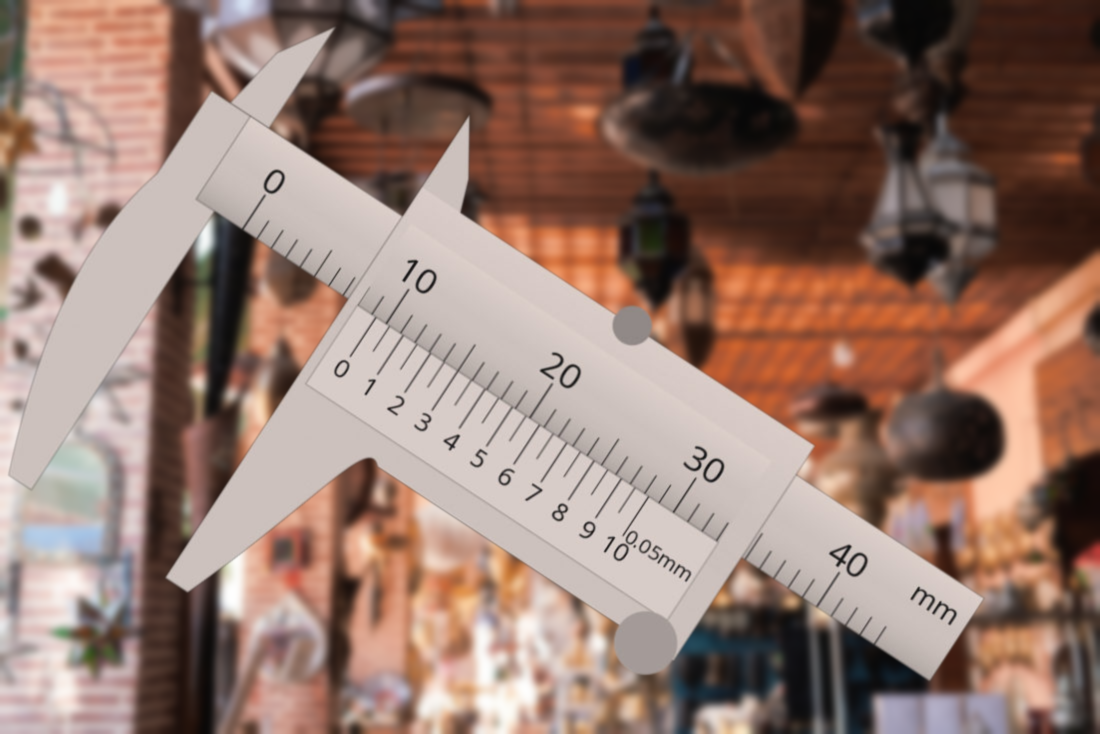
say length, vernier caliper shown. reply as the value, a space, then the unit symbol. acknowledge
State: 9.3 mm
